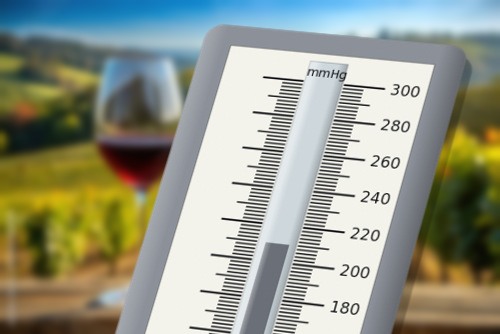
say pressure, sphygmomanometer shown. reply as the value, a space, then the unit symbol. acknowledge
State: 210 mmHg
